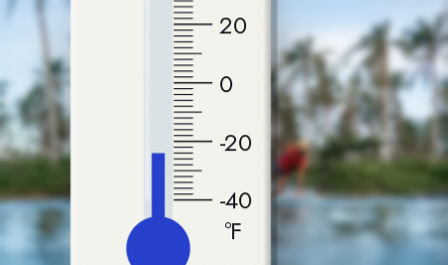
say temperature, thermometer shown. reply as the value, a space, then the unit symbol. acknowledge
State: -24 °F
